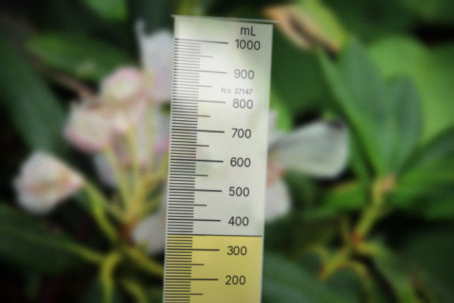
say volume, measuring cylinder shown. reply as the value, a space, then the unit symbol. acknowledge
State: 350 mL
